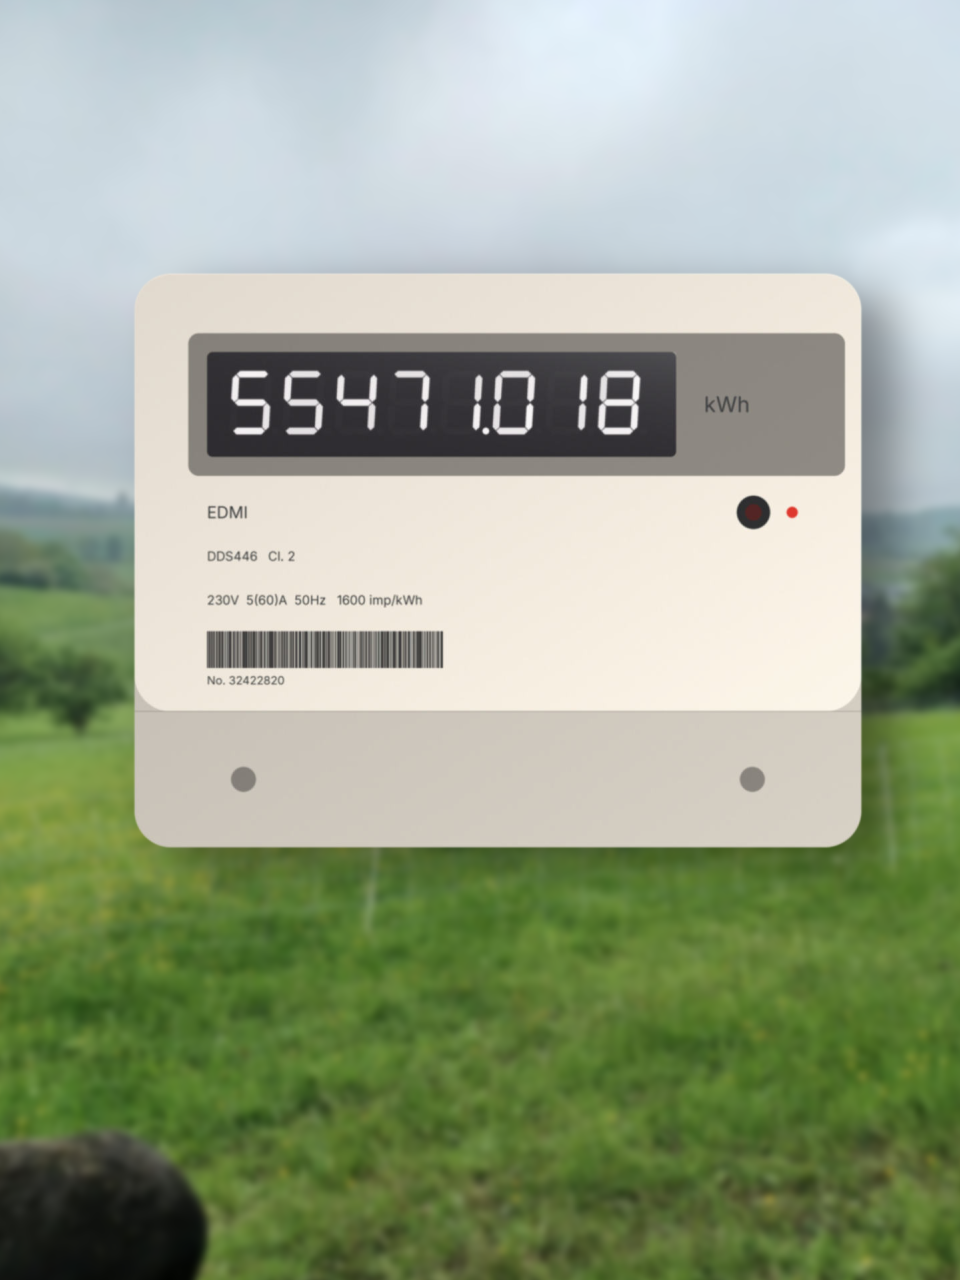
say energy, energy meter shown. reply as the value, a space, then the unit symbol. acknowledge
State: 55471.018 kWh
